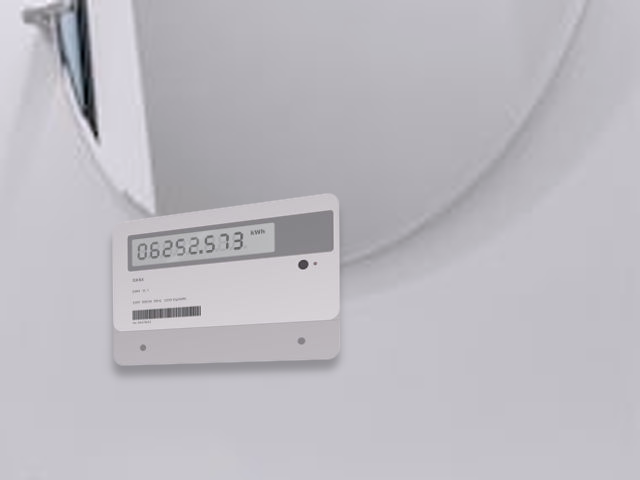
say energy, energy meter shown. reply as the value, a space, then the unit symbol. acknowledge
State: 6252.573 kWh
